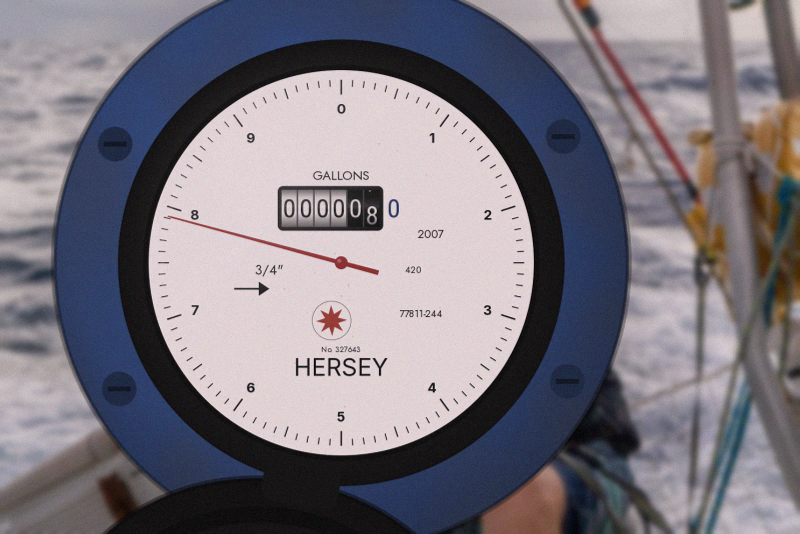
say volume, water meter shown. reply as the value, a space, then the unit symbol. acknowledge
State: 77.9 gal
